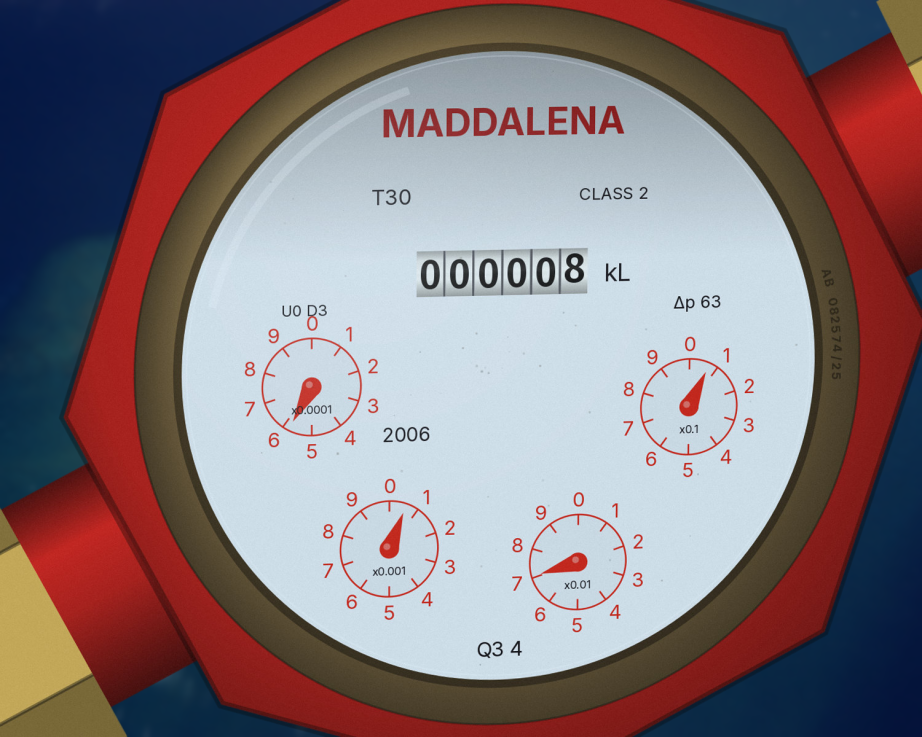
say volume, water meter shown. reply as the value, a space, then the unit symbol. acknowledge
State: 8.0705 kL
